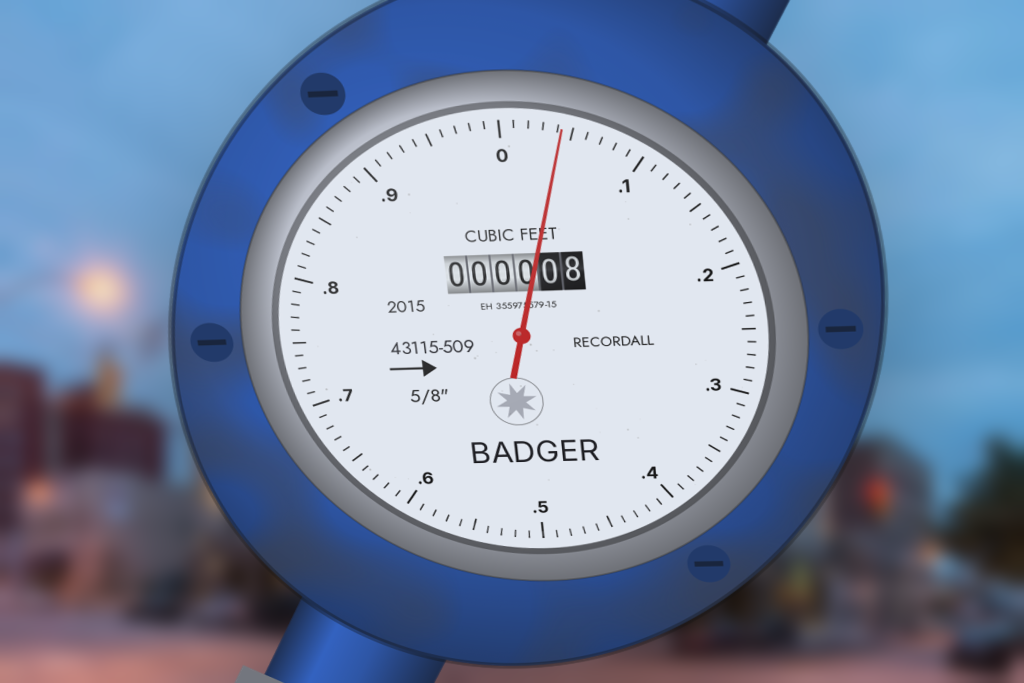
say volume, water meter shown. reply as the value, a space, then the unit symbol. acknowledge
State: 8.04 ft³
